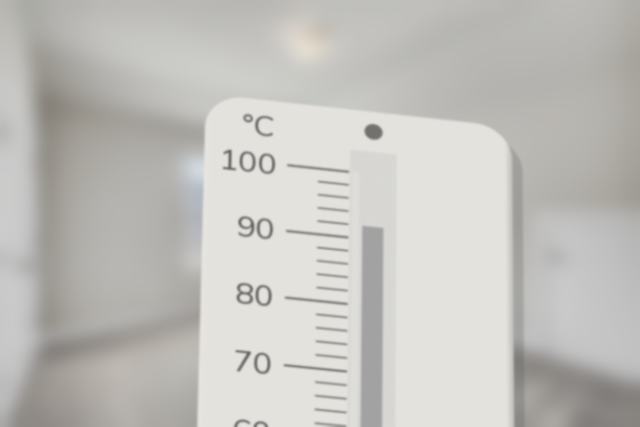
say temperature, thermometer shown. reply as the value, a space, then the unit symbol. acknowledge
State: 92 °C
